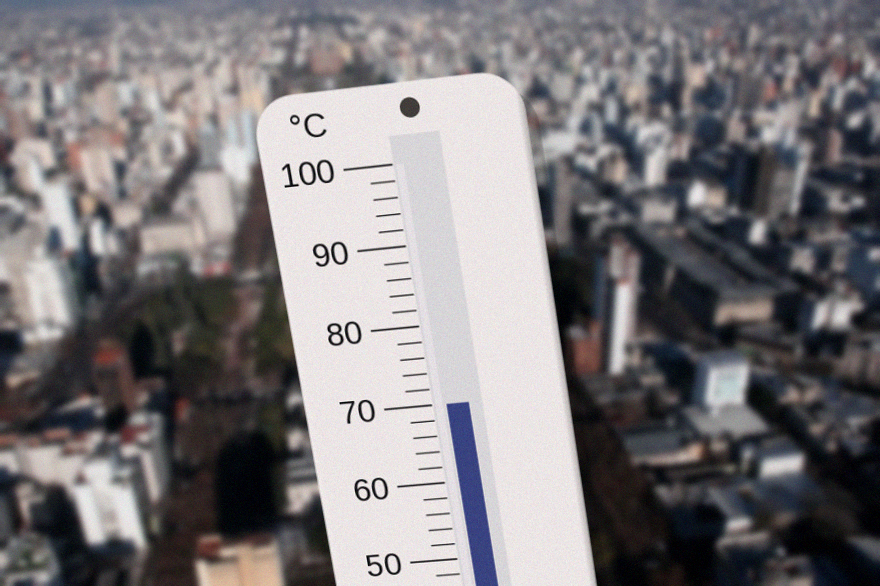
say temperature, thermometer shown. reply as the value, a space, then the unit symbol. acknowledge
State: 70 °C
